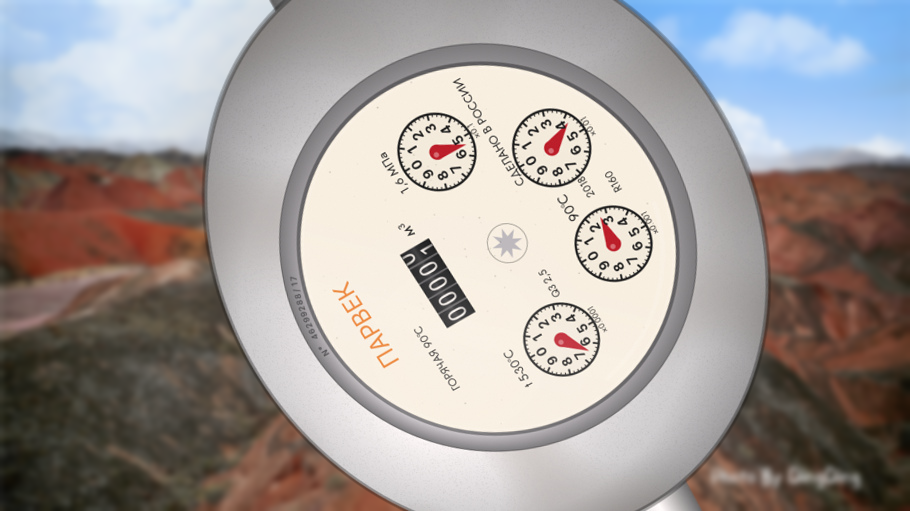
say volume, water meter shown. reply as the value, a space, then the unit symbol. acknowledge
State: 0.5426 m³
